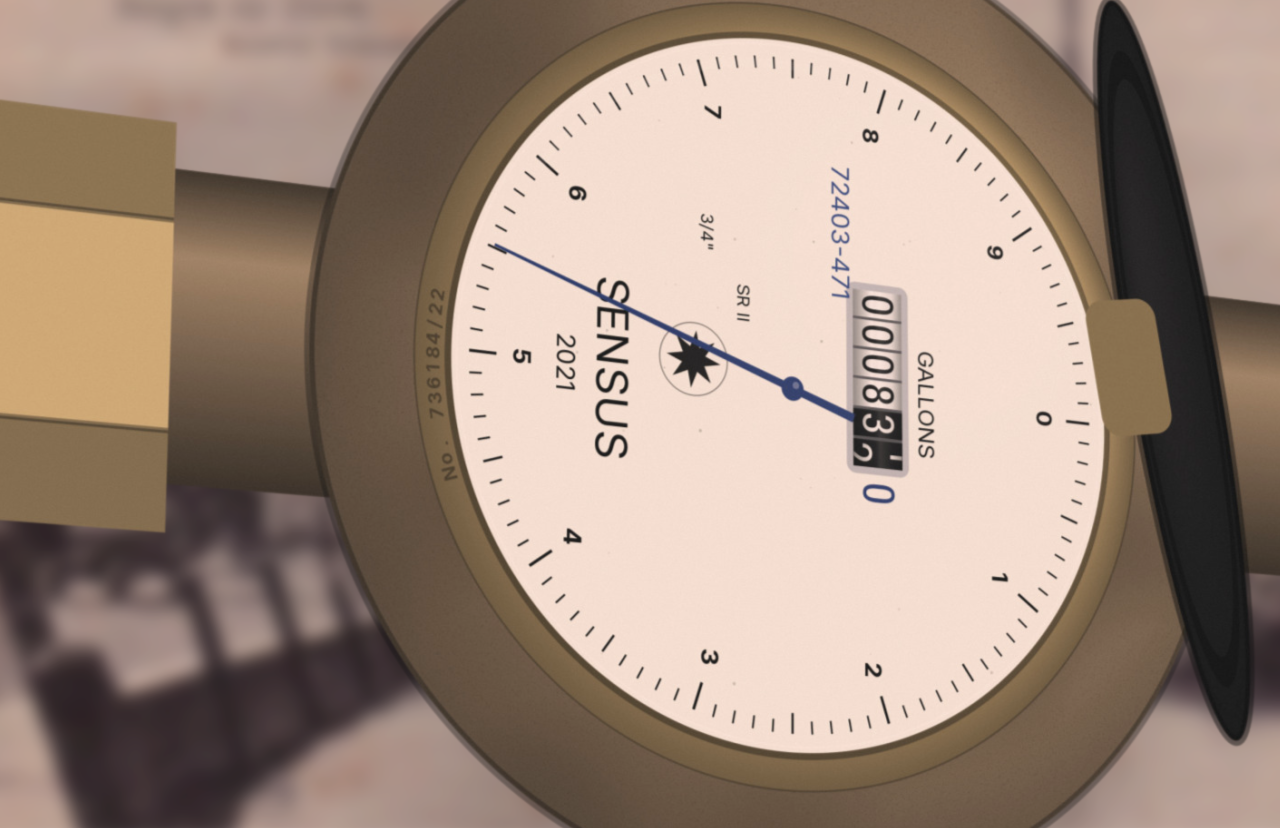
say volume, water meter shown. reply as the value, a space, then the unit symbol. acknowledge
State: 8315.5 gal
